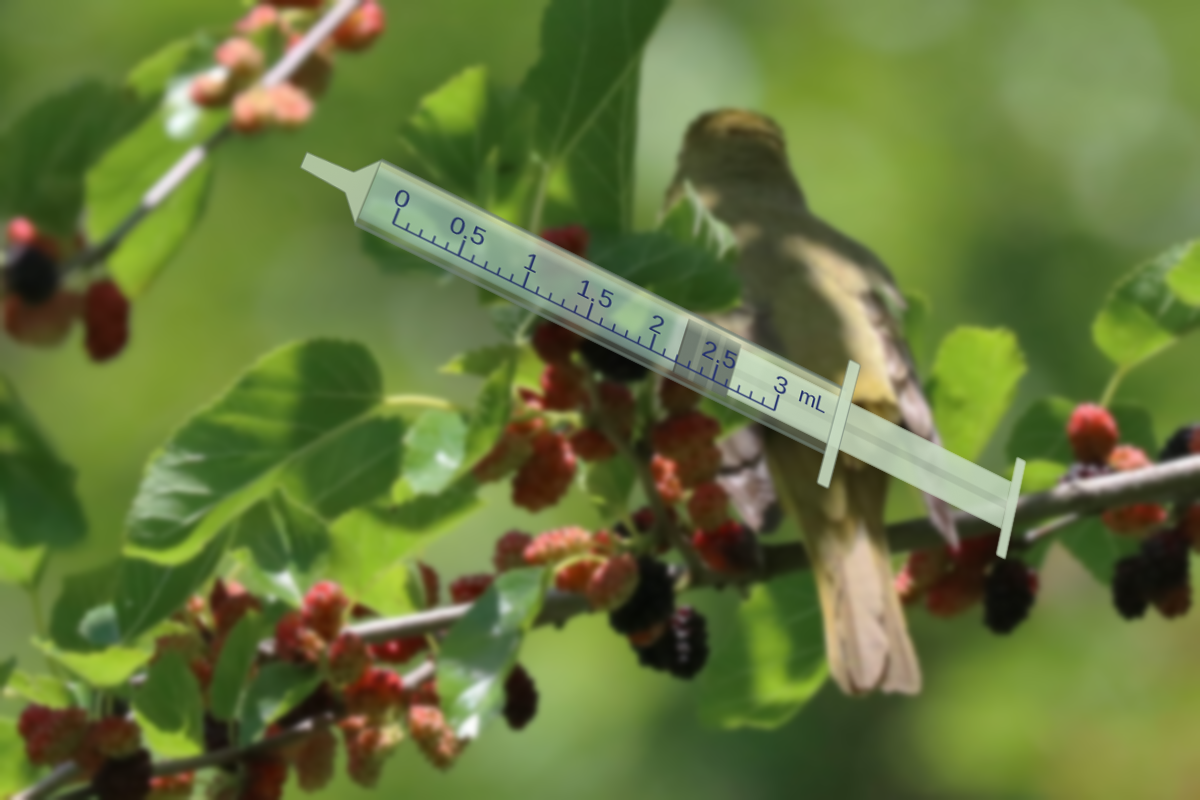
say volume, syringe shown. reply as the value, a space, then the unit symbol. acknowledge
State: 2.2 mL
